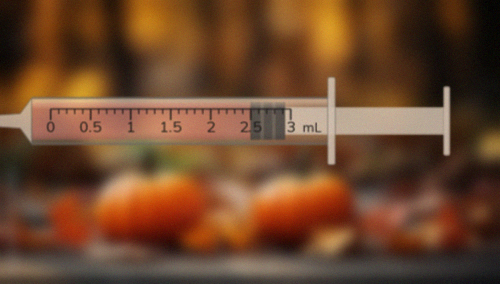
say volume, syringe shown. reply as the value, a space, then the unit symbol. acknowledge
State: 2.5 mL
